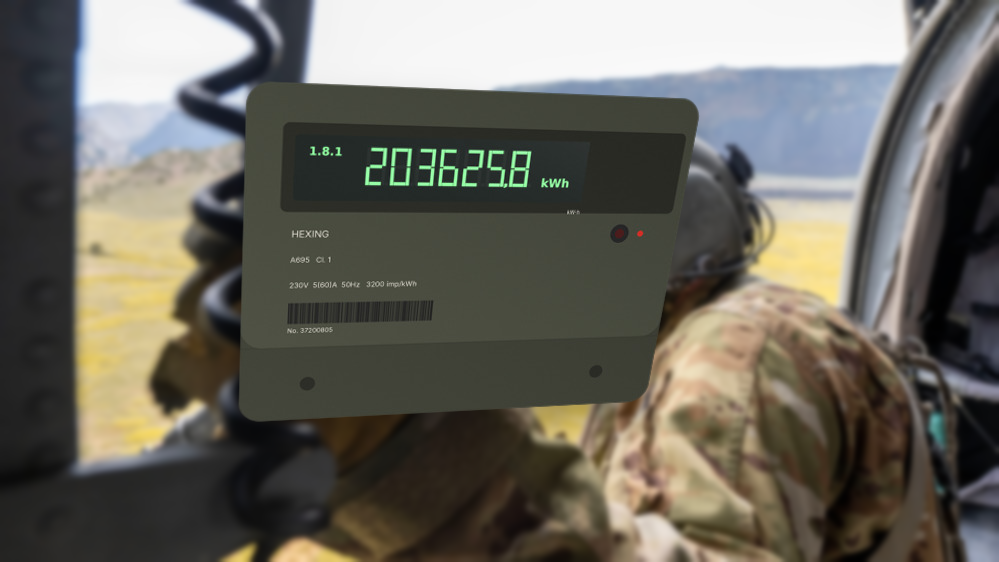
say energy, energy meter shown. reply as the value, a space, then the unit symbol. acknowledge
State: 203625.8 kWh
